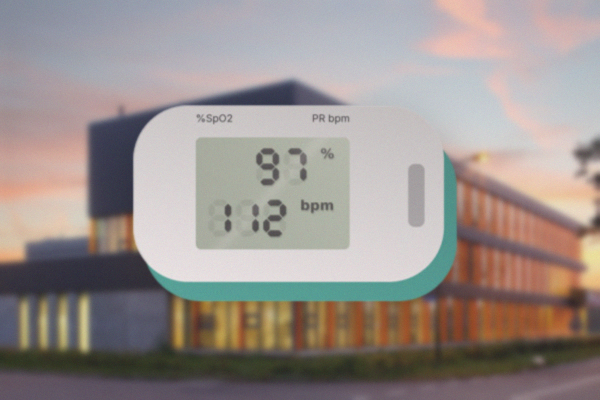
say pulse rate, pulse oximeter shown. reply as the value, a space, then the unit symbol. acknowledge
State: 112 bpm
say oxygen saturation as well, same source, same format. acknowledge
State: 97 %
